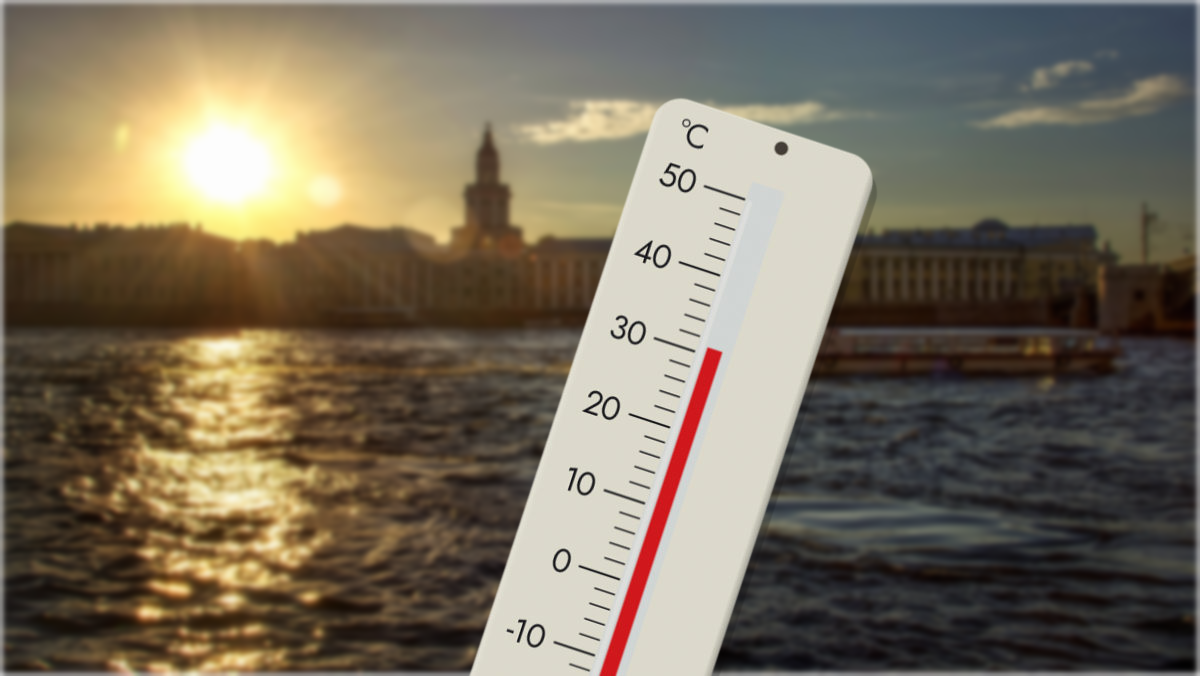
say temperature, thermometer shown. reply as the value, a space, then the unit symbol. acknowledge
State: 31 °C
